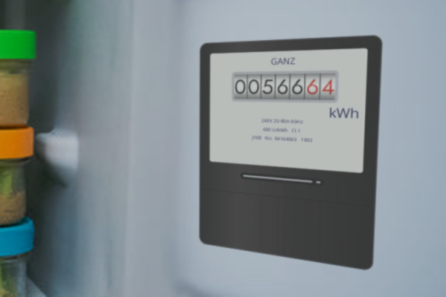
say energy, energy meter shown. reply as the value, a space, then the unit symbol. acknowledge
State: 566.64 kWh
